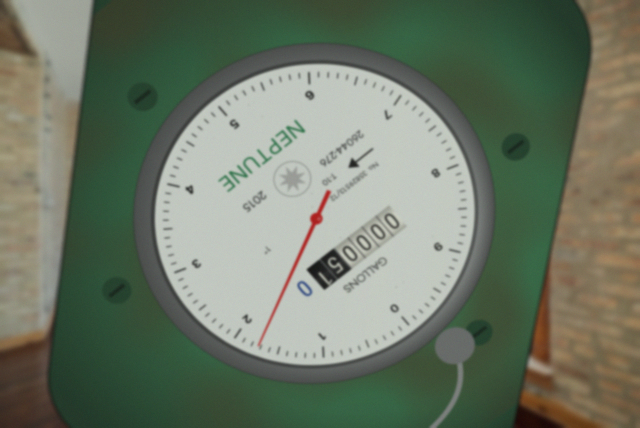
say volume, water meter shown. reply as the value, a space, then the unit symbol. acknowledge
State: 511.7 gal
